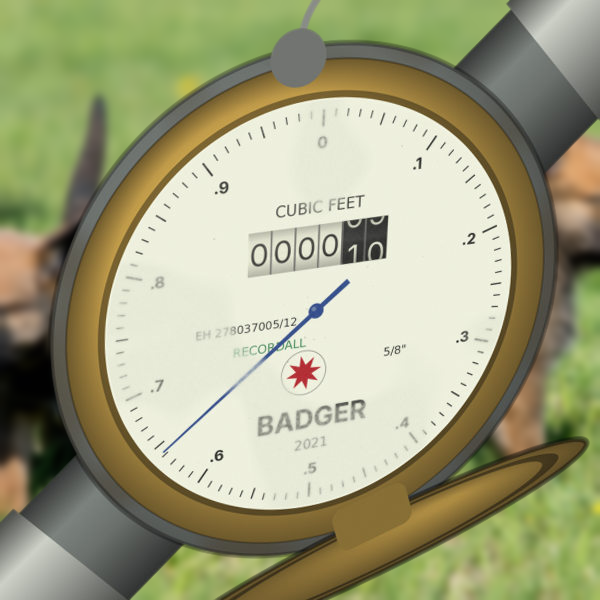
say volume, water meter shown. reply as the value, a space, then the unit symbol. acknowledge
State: 9.64 ft³
